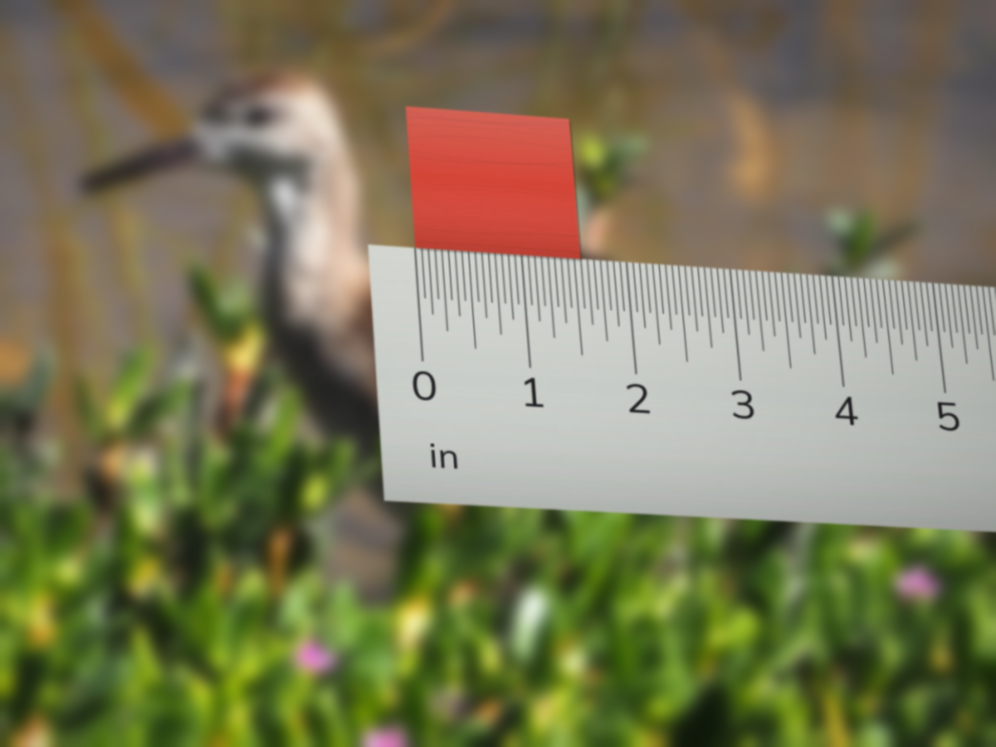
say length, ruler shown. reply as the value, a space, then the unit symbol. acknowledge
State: 1.5625 in
